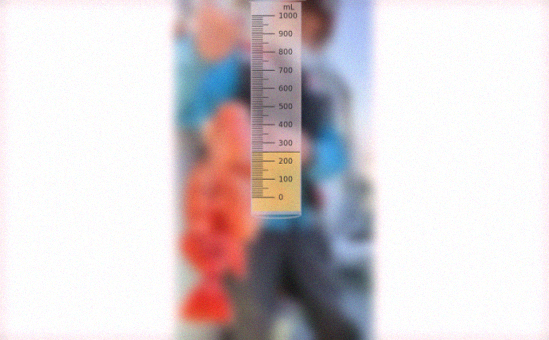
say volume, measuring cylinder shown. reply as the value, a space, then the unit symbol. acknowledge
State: 250 mL
